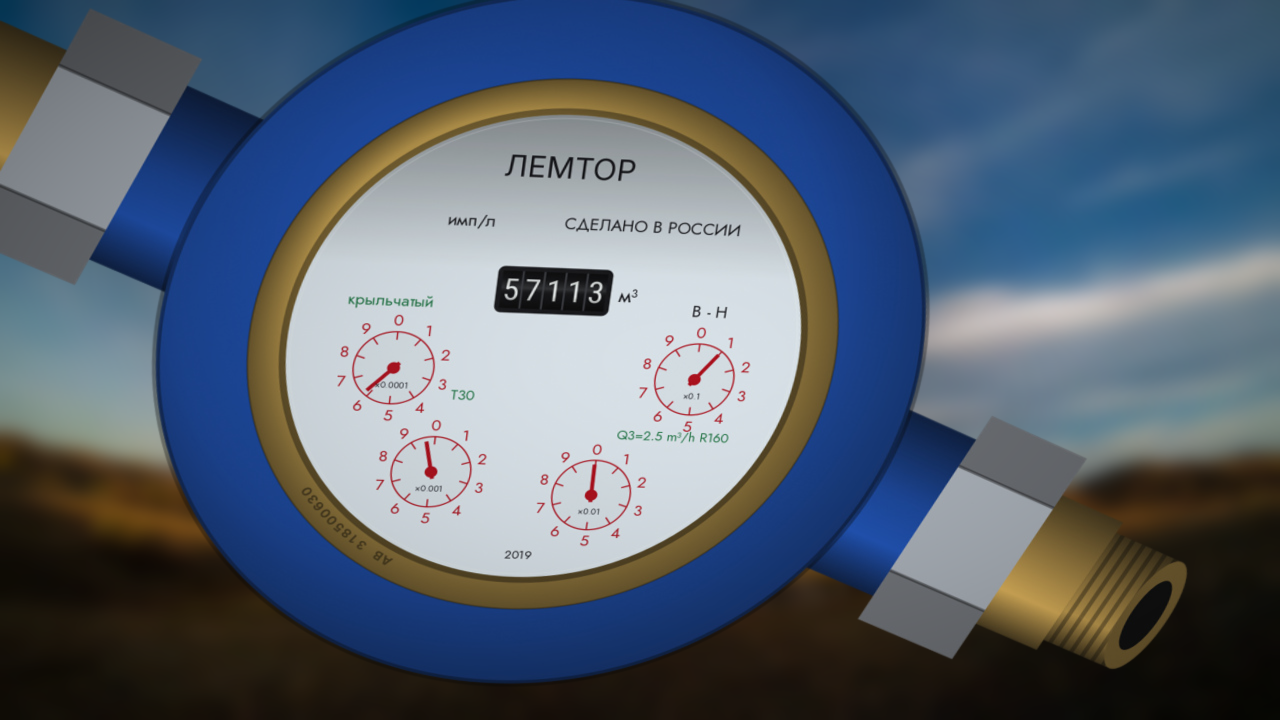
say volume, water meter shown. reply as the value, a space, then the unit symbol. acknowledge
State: 57113.0996 m³
